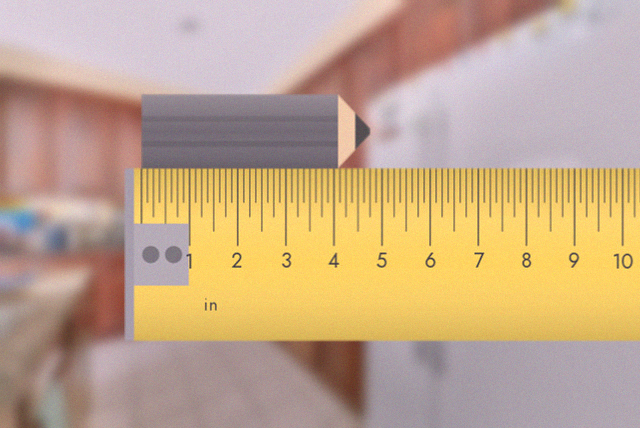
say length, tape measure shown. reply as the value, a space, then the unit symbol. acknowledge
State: 4.75 in
